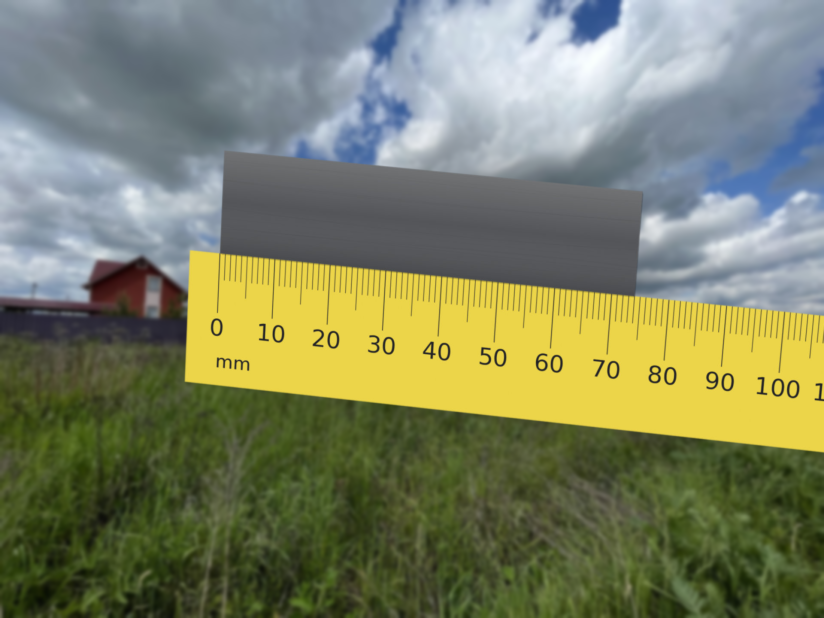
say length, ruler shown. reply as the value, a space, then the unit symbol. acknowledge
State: 74 mm
